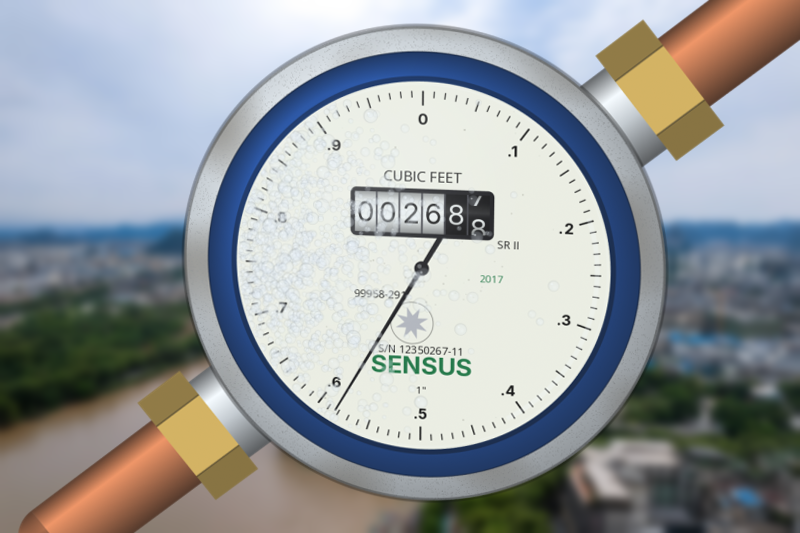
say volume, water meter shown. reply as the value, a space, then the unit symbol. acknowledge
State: 2687.58 ft³
